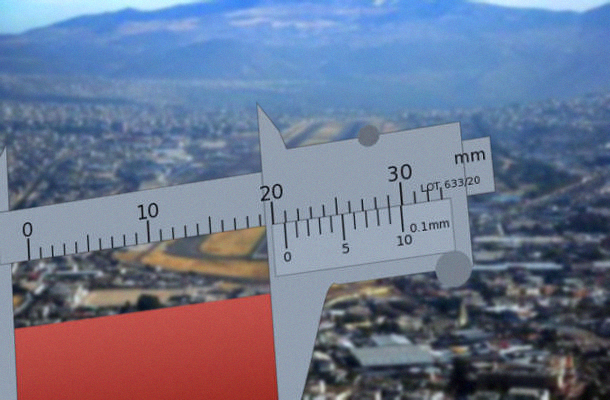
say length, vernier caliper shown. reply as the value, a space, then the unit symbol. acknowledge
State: 20.9 mm
